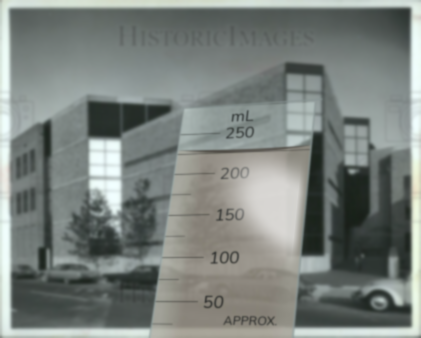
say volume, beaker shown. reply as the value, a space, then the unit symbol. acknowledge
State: 225 mL
